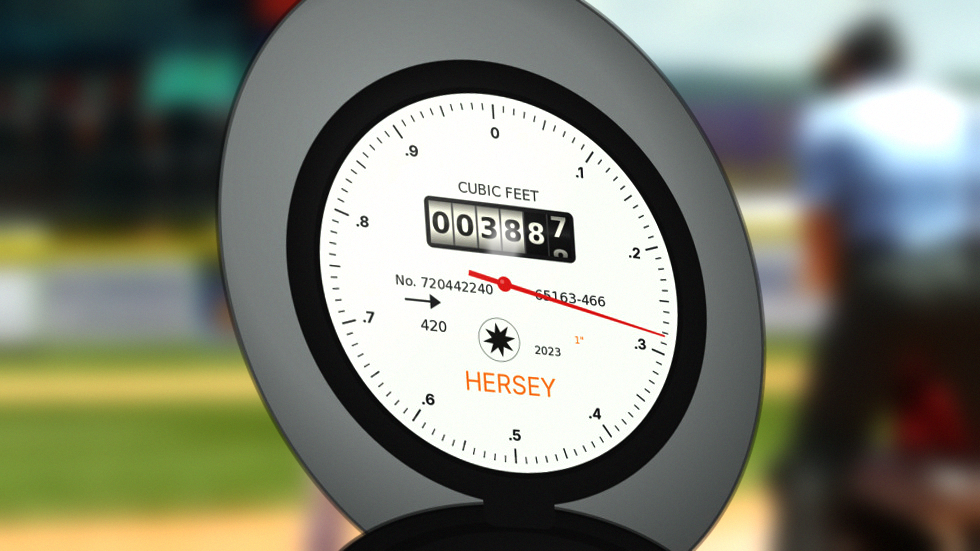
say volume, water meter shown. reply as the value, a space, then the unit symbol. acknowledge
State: 3887.28 ft³
